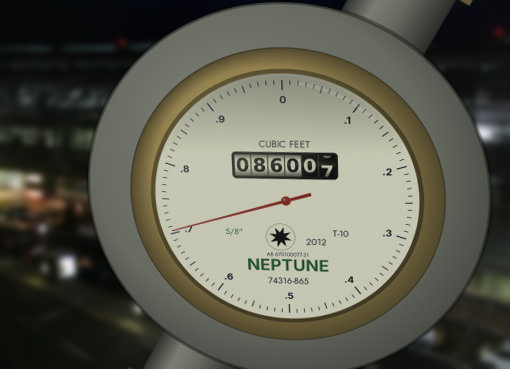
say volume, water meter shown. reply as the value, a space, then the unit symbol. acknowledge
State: 86006.70 ft³
